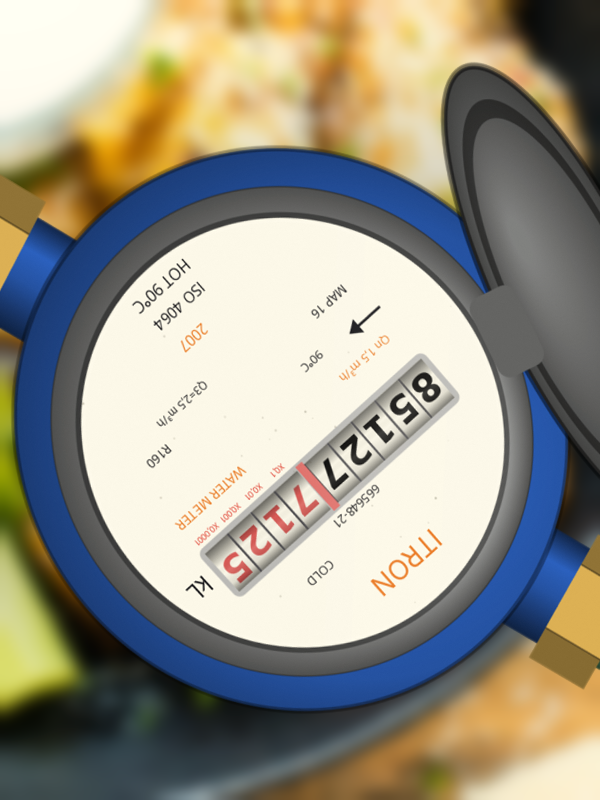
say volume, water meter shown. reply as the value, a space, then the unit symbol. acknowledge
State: 85127.7125 kL
